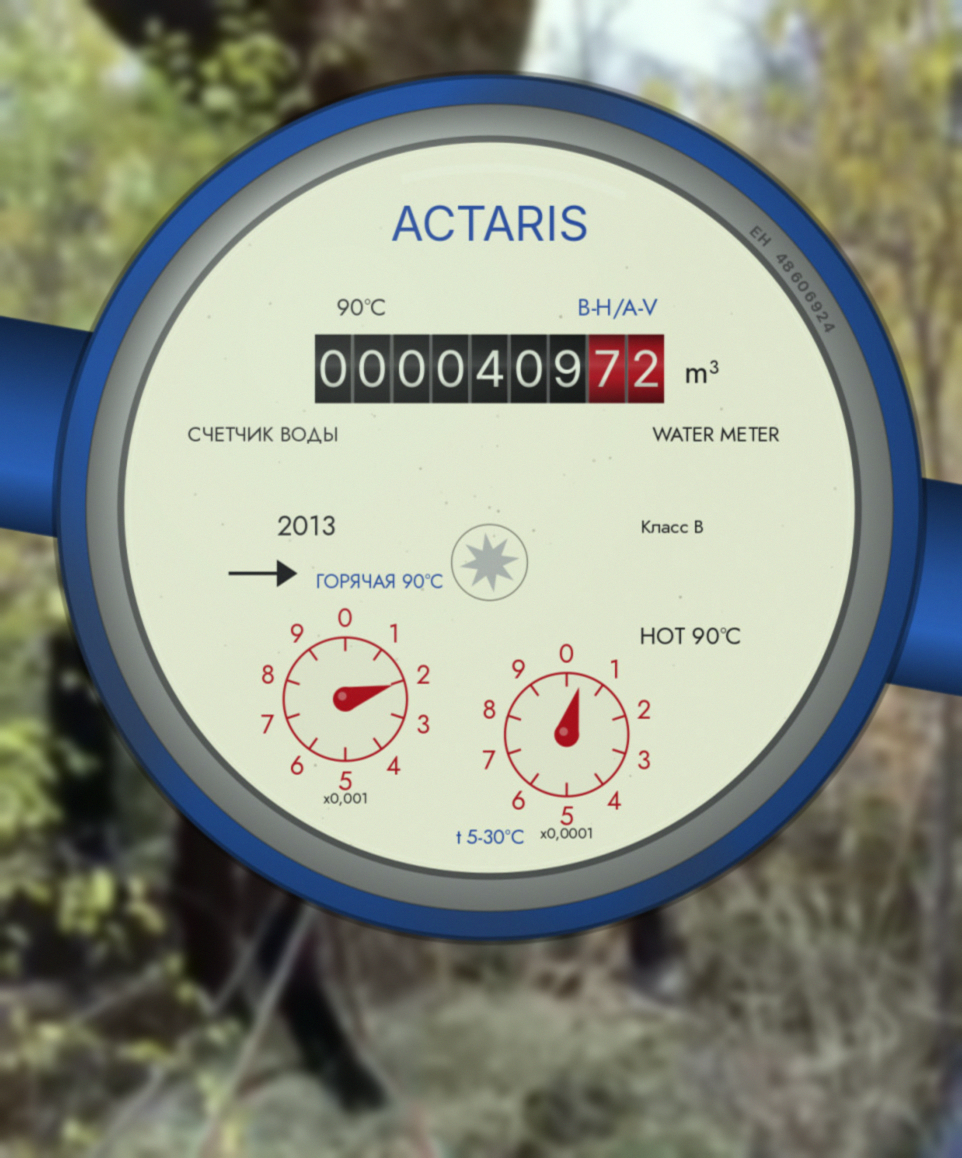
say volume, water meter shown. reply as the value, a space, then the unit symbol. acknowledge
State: 409.7220 m³
